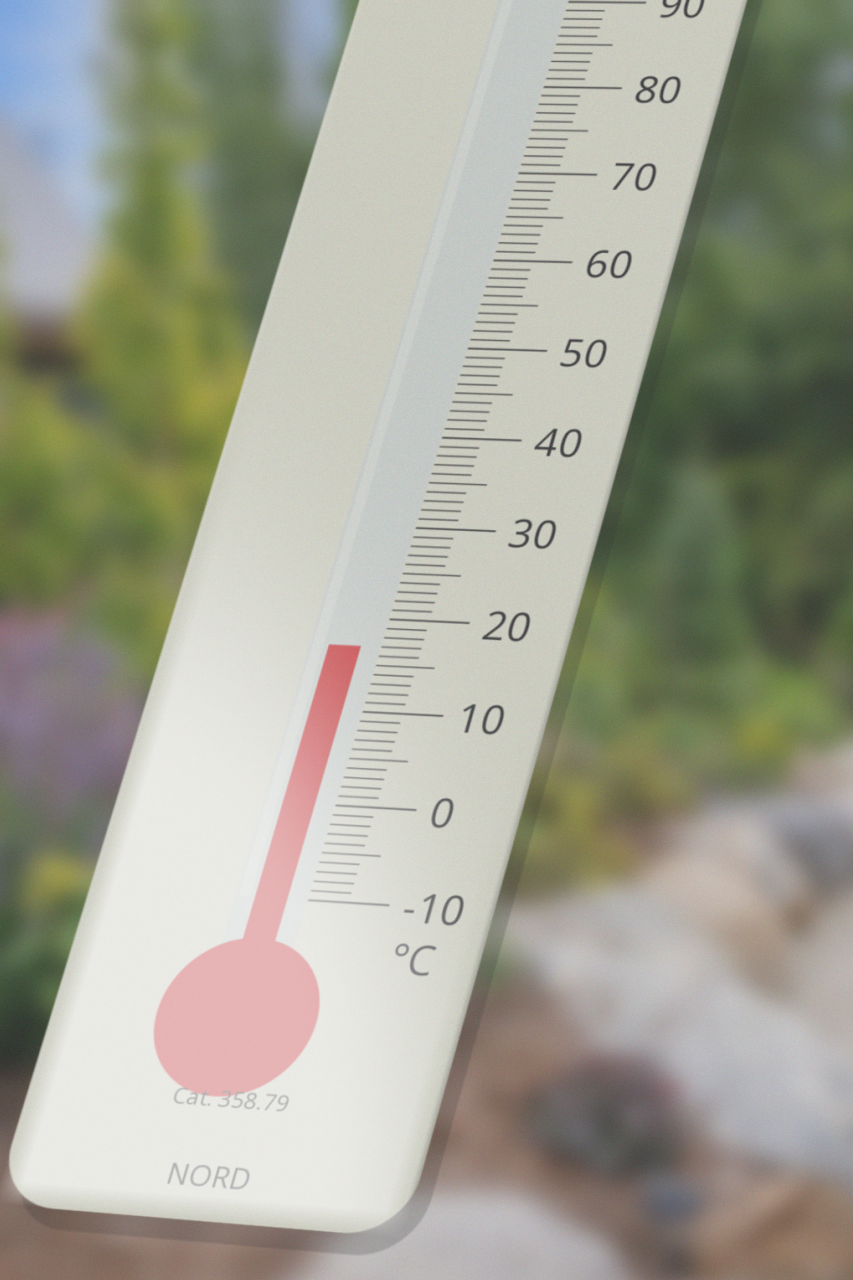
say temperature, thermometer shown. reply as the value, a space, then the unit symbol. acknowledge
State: 17 °C
